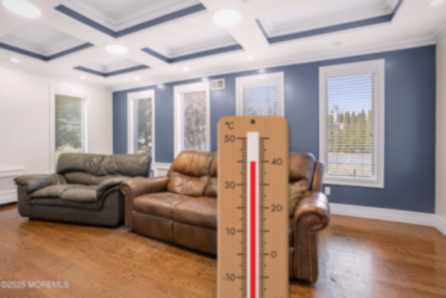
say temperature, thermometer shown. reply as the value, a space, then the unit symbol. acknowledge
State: 40 °C
